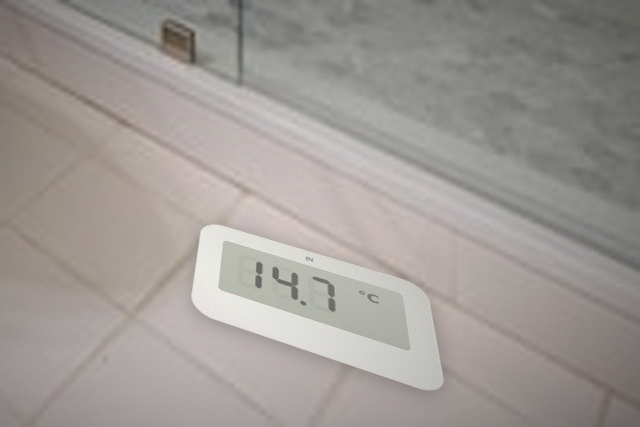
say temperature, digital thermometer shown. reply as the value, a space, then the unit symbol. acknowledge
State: 14.7 °C
